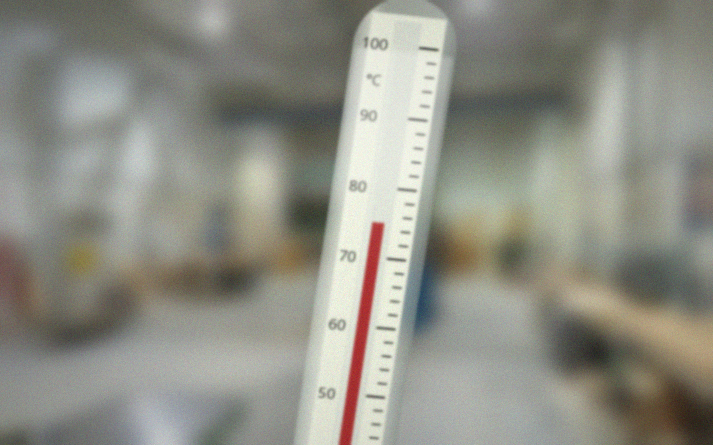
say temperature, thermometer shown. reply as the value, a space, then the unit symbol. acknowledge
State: 75 °C
